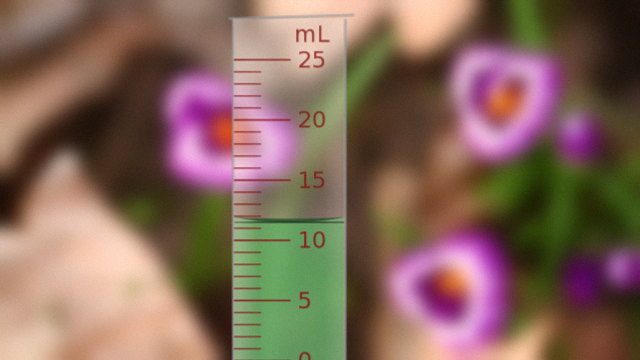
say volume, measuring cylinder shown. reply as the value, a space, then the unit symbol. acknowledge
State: 11.5 mL
